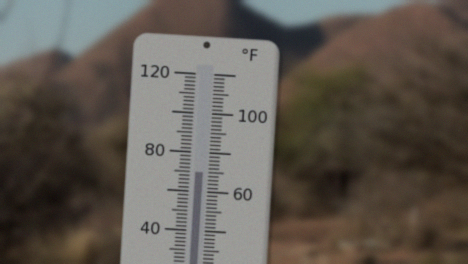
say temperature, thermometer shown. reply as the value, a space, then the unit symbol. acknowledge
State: 70 °F
